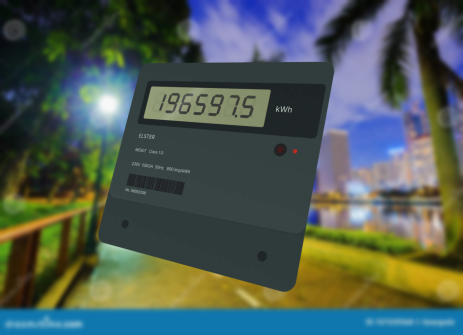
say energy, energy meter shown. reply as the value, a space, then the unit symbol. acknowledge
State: 196597.5 kWh
